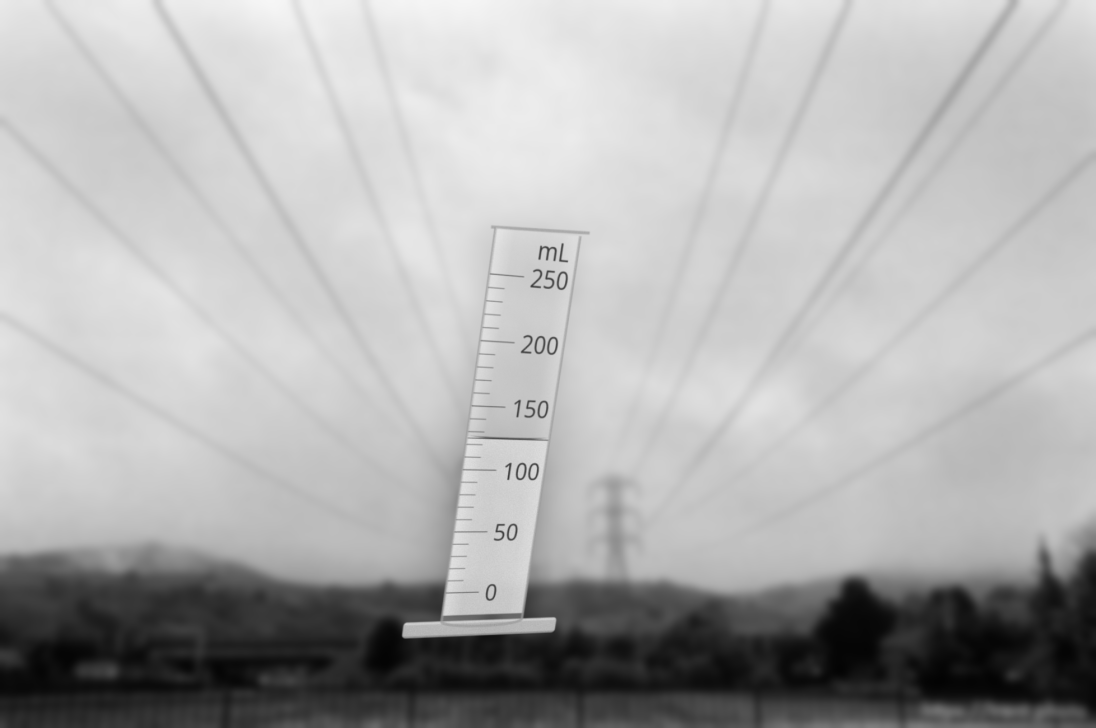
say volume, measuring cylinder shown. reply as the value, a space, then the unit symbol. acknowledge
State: 125 mL
